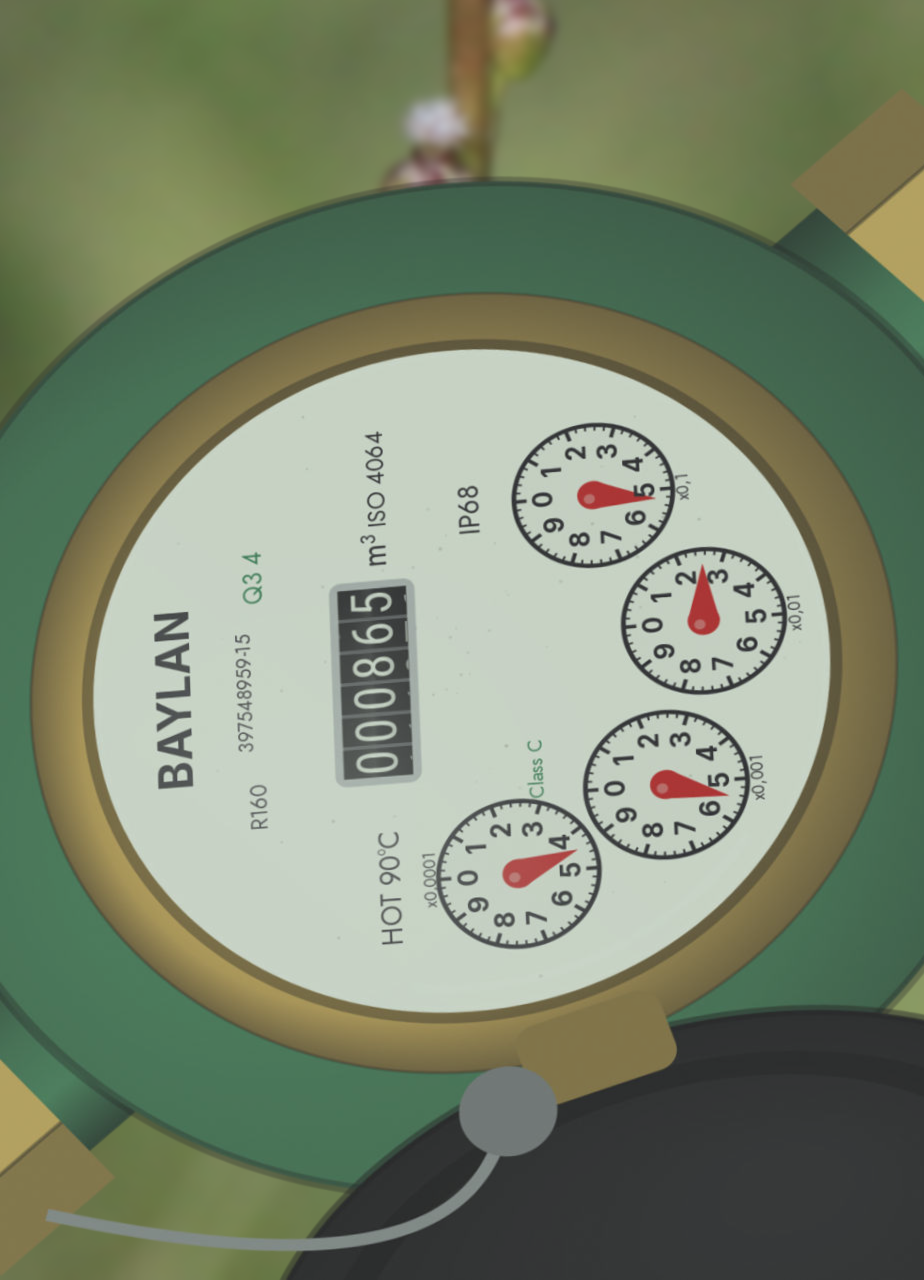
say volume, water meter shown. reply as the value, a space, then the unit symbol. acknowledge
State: 865.5254 m³
